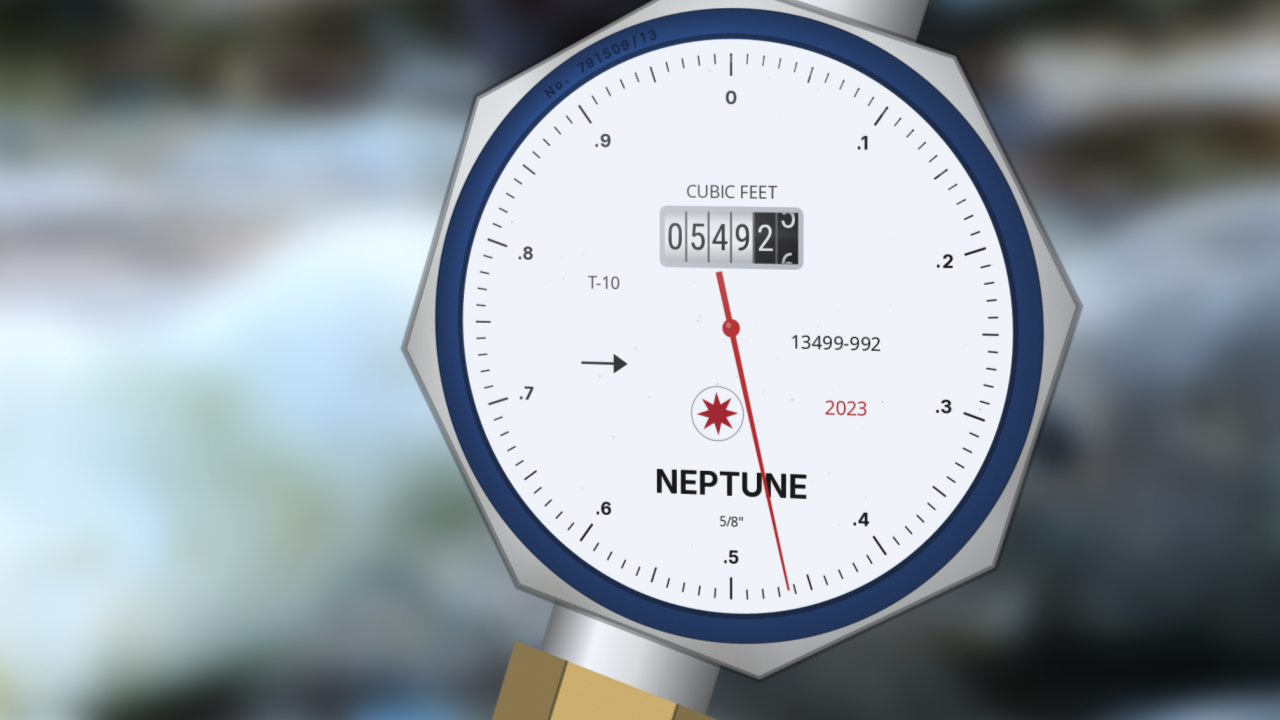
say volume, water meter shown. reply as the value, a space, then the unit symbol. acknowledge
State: 54925.46 ft³
